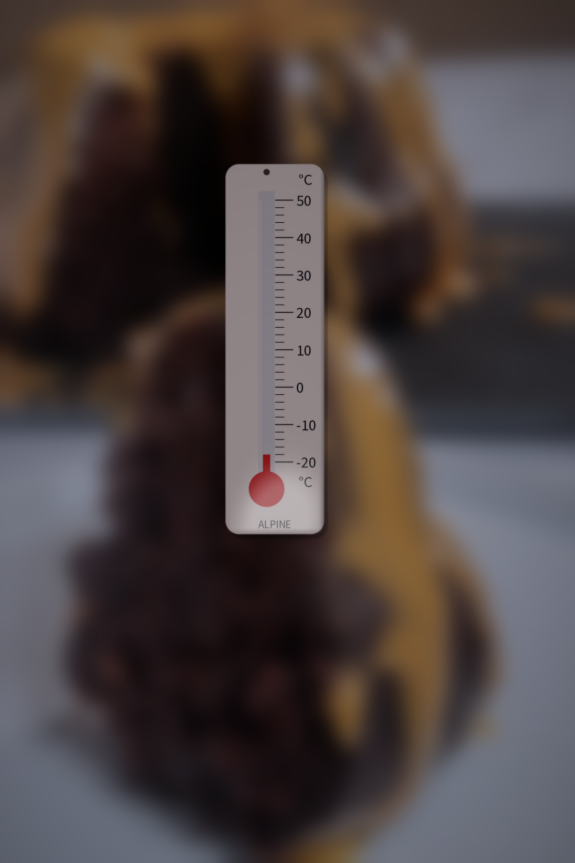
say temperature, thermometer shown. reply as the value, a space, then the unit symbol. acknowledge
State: -18 °C
